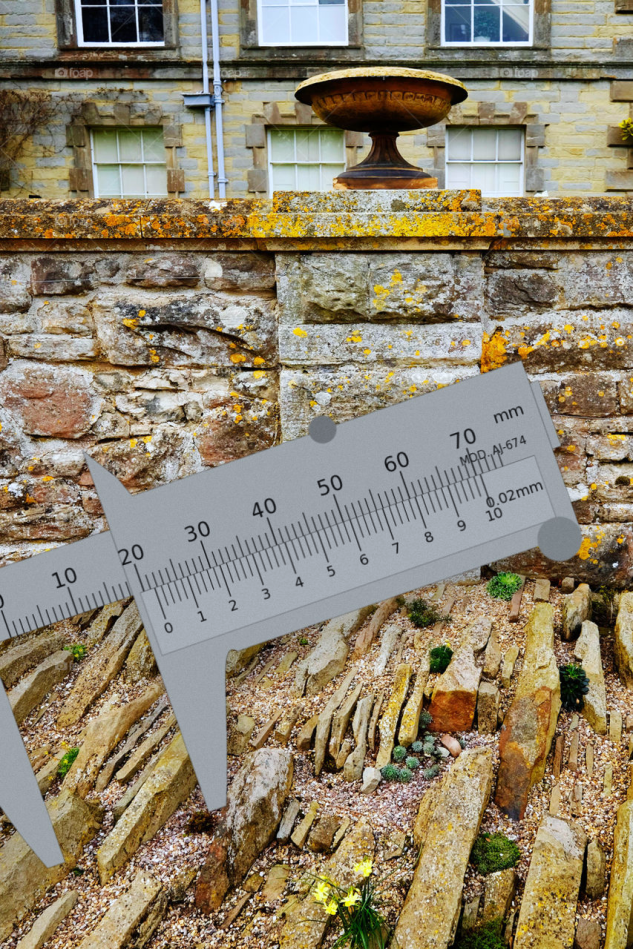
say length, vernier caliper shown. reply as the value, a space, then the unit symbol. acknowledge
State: 21.6 mm
